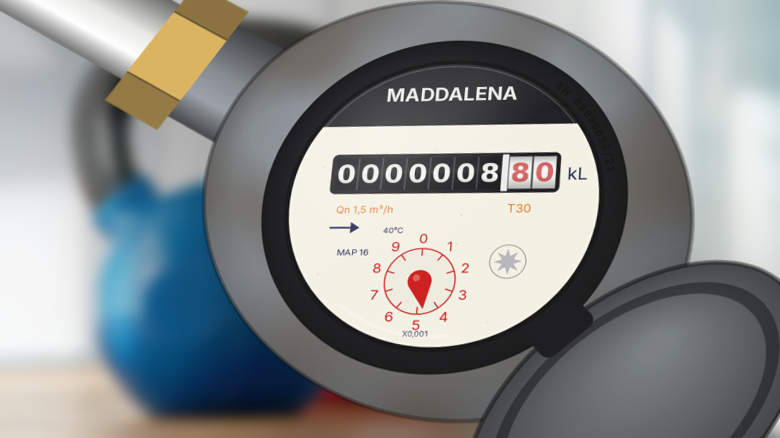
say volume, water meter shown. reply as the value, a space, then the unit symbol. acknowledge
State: 8.804 kL
